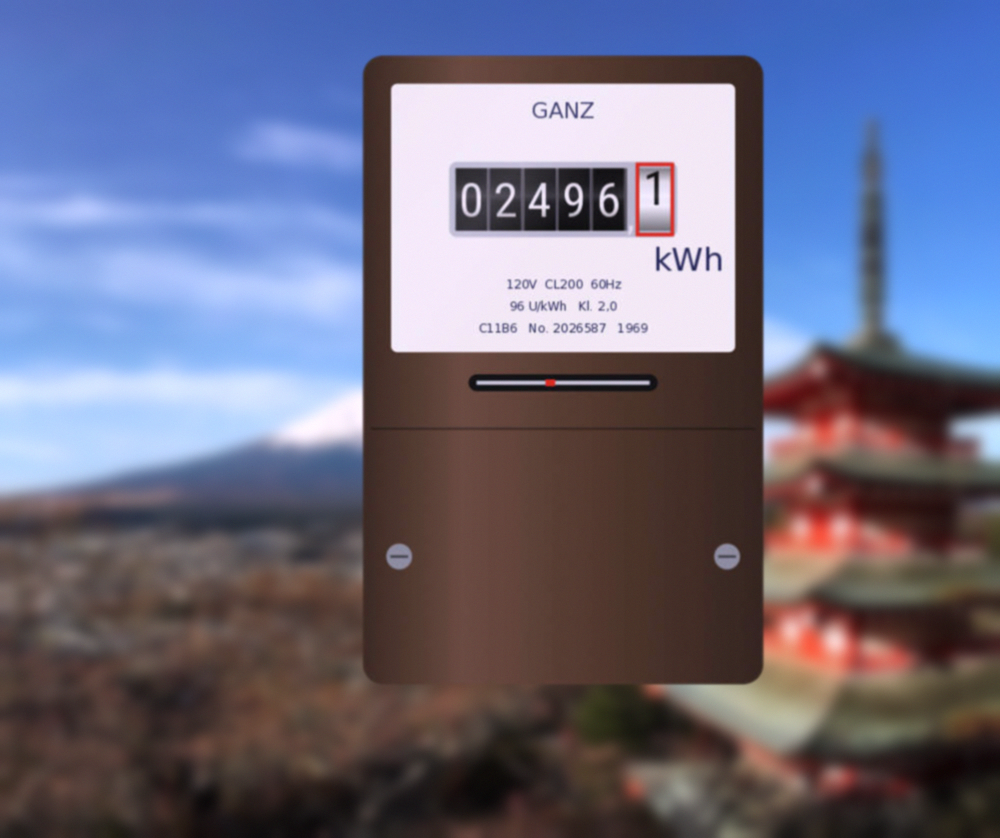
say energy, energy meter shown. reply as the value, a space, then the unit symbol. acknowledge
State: 2496.1 kWh
